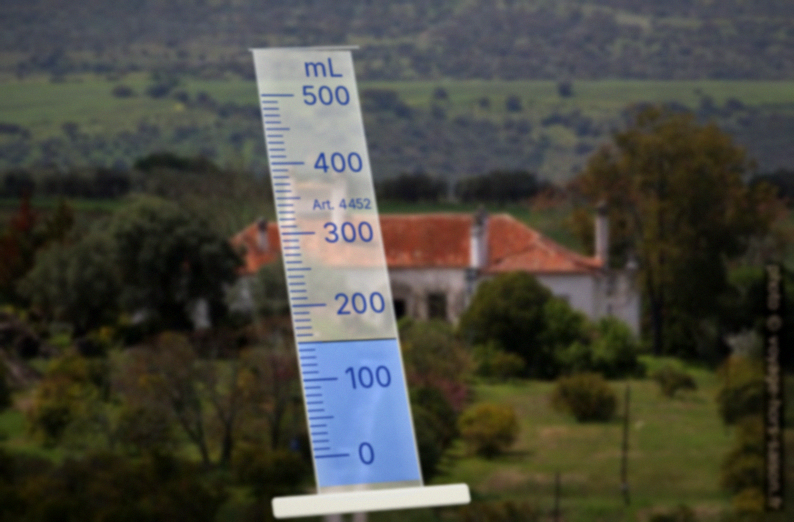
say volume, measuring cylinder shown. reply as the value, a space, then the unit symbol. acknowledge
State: 150 mL
